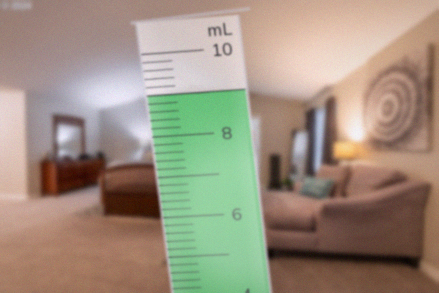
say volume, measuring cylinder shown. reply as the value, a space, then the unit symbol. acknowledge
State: 9 mL
